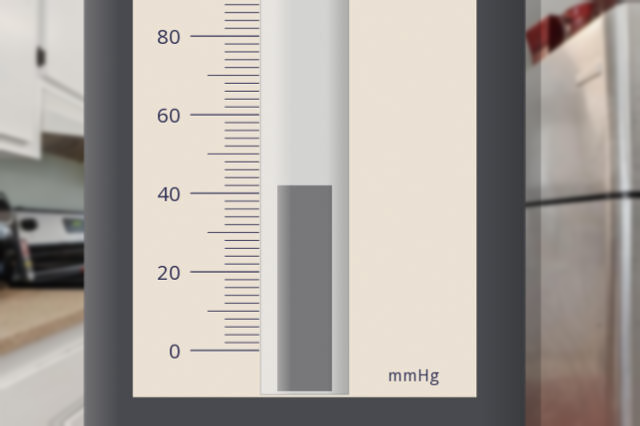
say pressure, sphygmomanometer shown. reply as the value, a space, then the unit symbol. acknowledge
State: 42 mmHg
